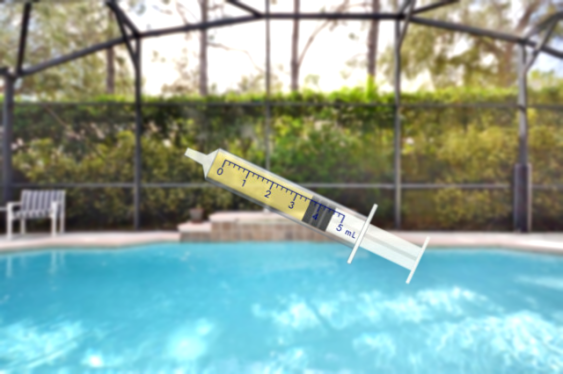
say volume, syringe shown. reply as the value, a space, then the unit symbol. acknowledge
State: 3.6 mL
